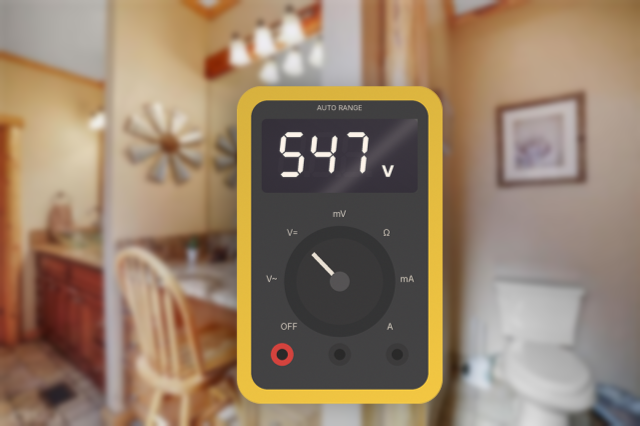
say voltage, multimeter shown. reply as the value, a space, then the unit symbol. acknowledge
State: 547 V
